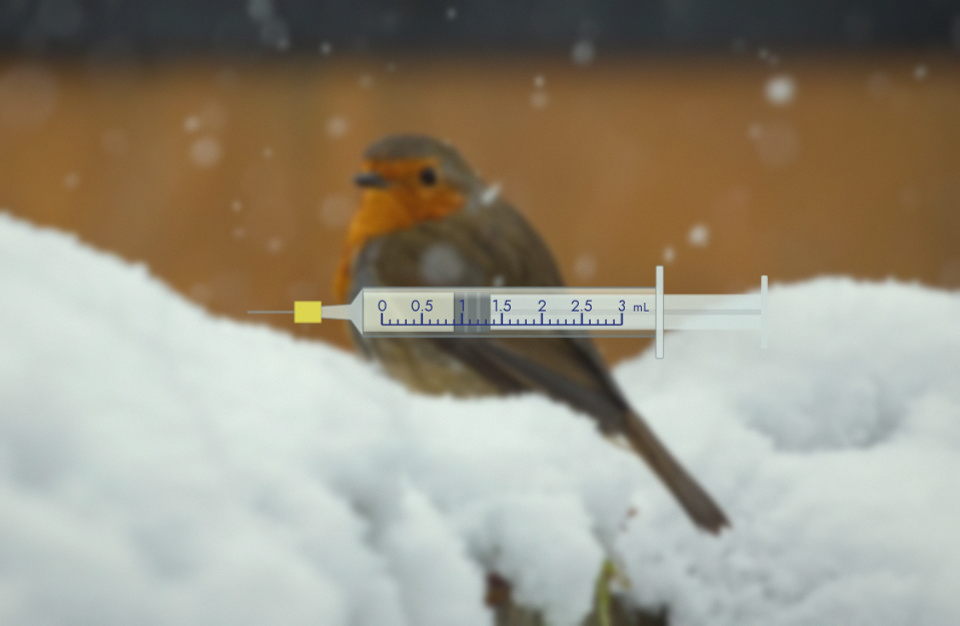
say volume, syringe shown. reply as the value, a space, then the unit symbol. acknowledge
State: 0.9 mL
